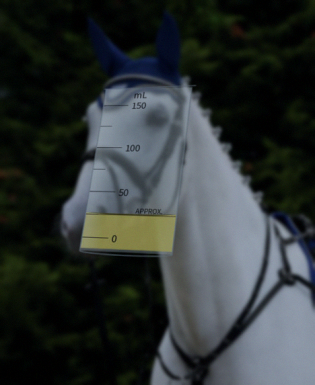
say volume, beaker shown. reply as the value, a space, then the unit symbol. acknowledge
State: 25 mL
